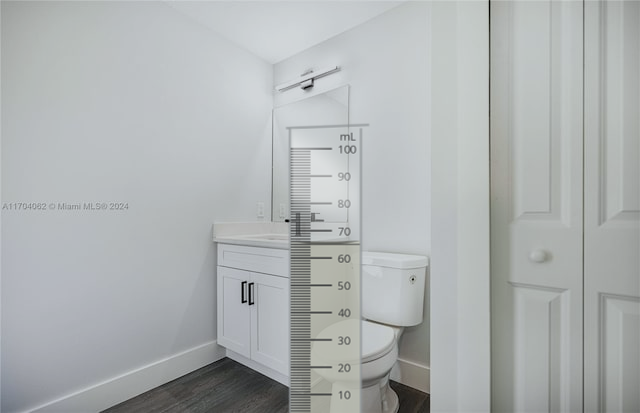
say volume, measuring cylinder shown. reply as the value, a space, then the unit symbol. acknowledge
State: 65 mL
